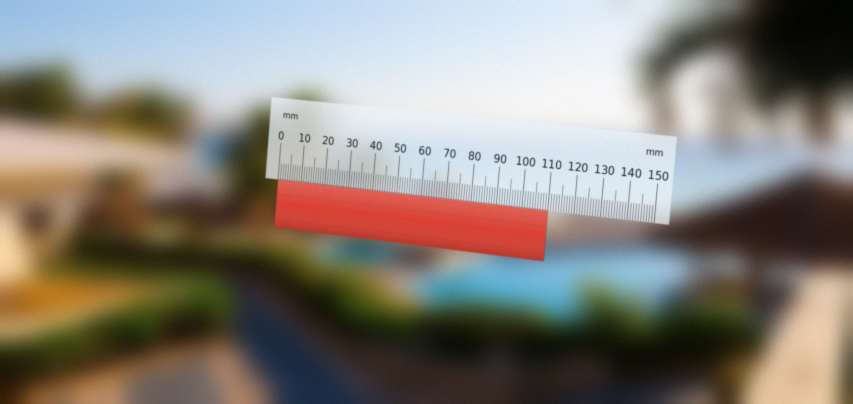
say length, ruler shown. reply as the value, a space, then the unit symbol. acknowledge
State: 110 mm
